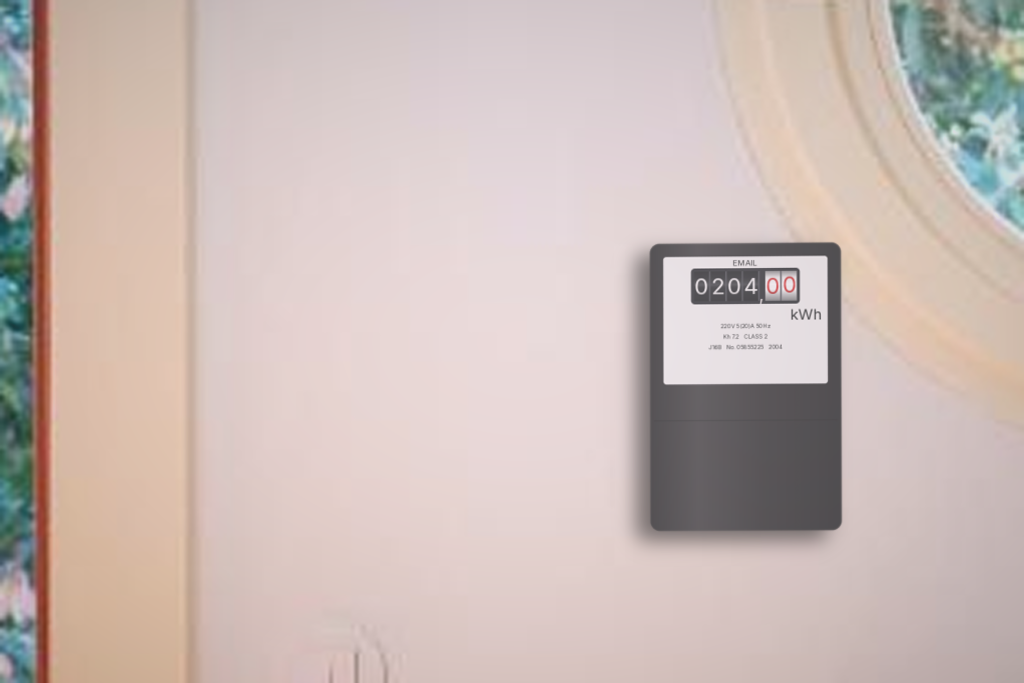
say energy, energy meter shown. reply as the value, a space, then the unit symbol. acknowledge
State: 204.00 kWh
